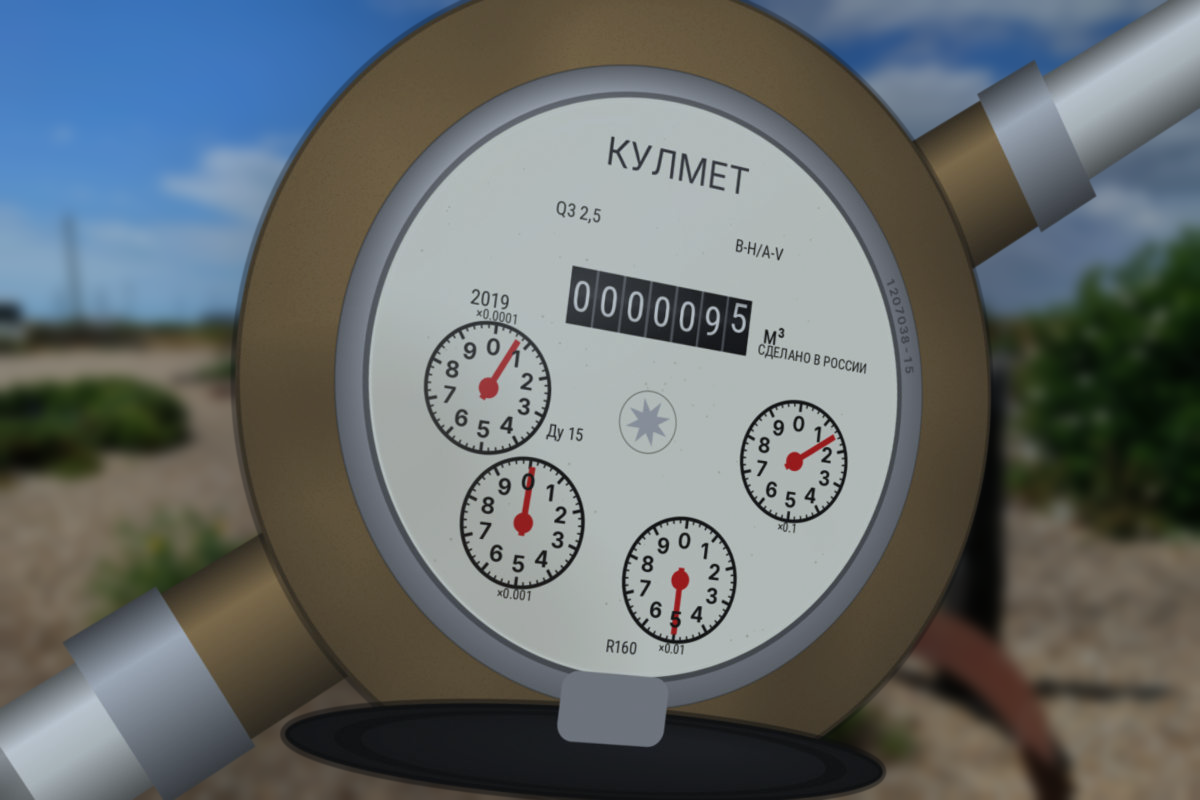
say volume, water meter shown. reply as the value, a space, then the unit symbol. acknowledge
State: 95.1500 m³
